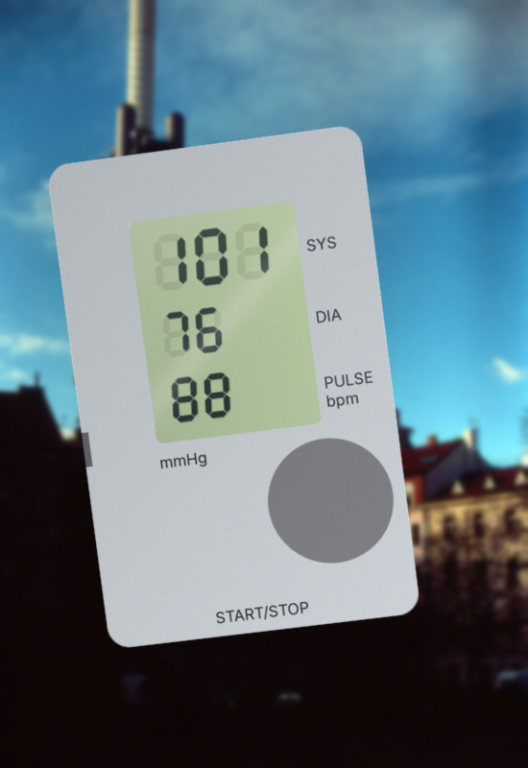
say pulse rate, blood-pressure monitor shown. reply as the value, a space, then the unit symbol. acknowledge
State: 88 bpm
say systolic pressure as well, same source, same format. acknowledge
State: 101 mmHg
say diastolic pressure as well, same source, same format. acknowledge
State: 76 mmHg
